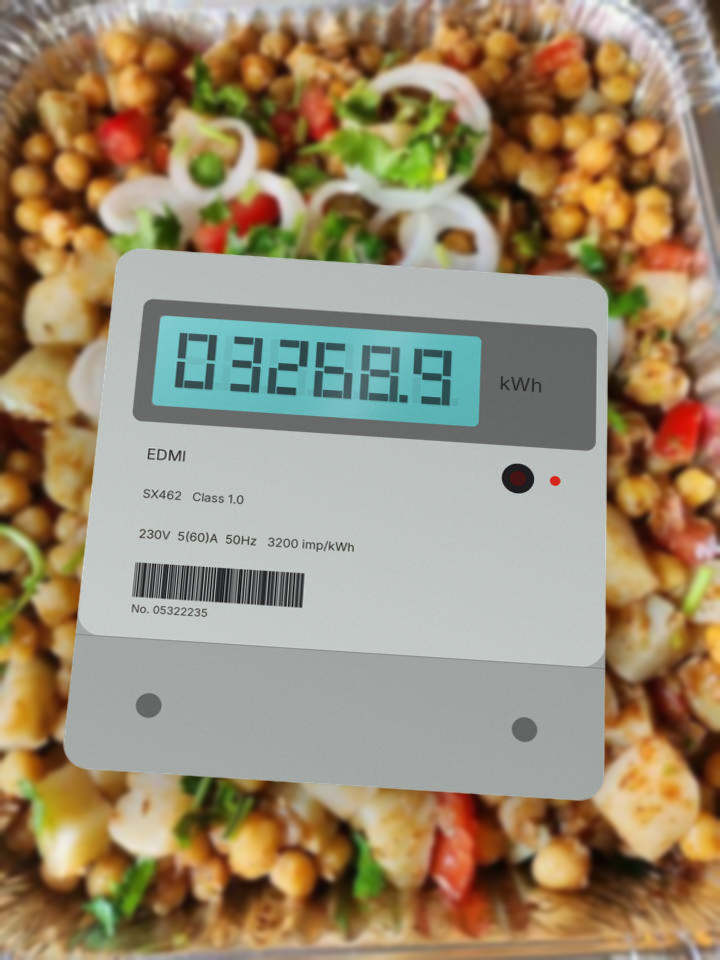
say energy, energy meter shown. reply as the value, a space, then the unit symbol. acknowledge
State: 3268.9 kWh
